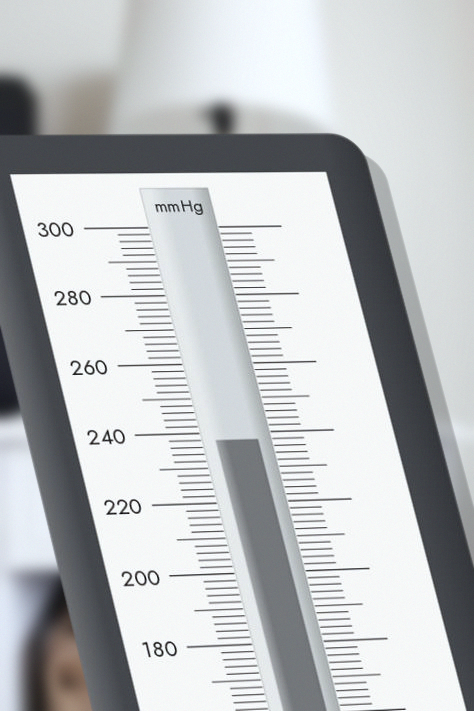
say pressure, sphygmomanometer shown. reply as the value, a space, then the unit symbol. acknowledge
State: 238 mmHg
